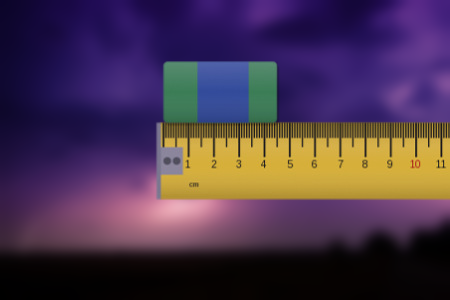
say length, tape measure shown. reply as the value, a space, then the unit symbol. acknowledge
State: 4.5 cm
